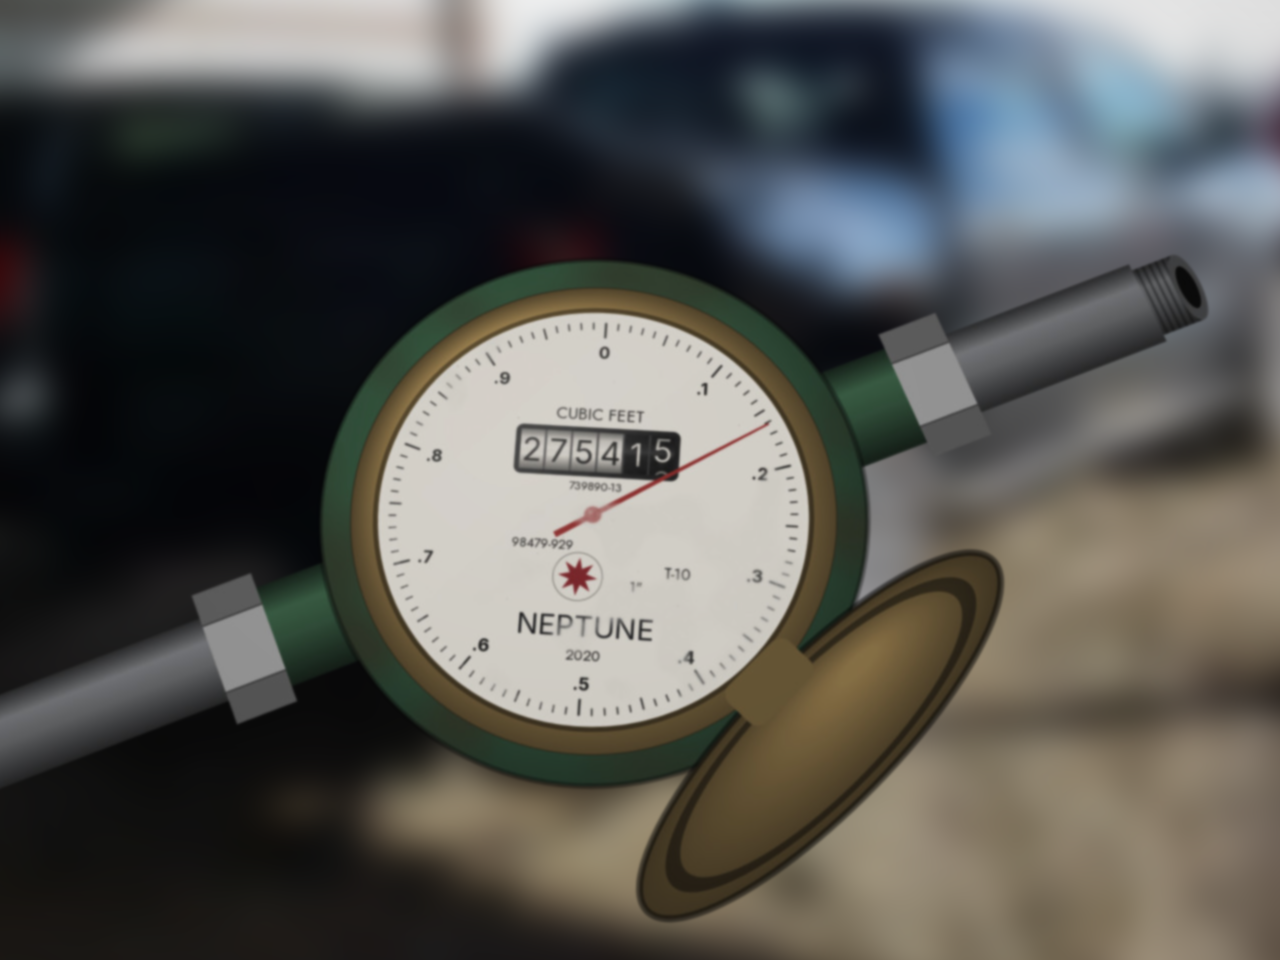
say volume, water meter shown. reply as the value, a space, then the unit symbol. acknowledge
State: 275415.16 ft³
